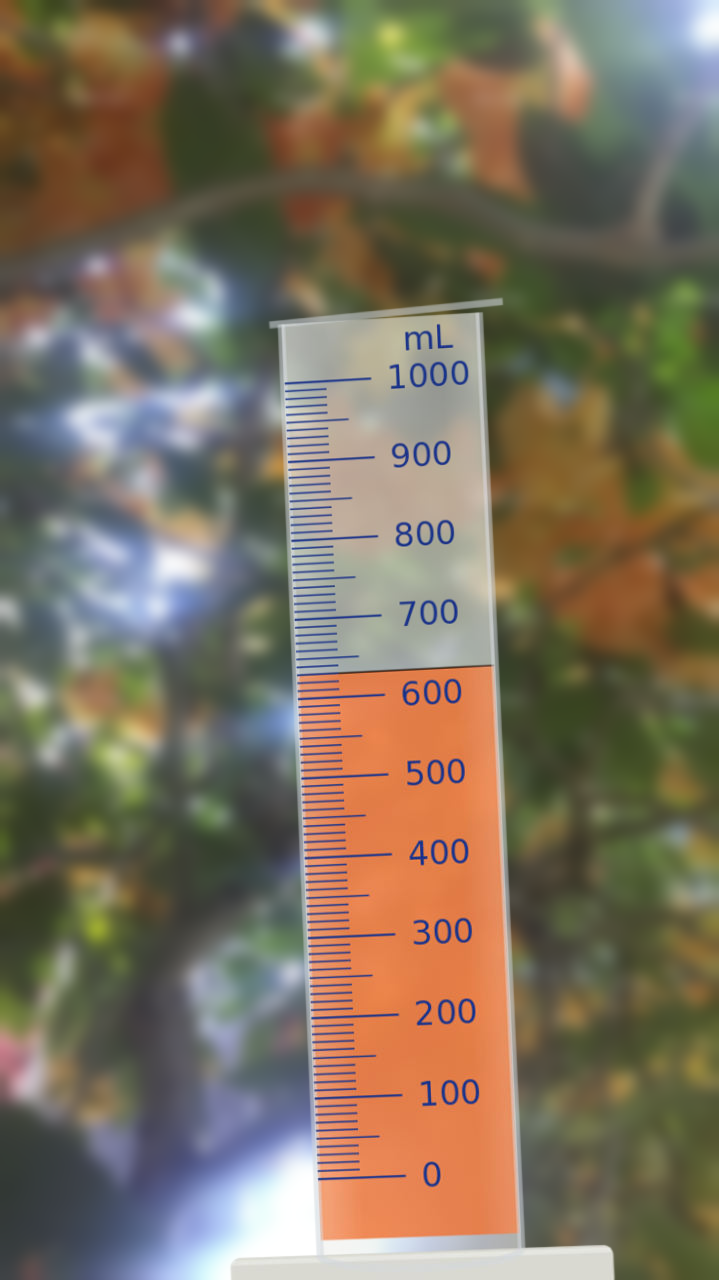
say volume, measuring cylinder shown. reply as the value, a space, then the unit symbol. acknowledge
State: 630 mL
